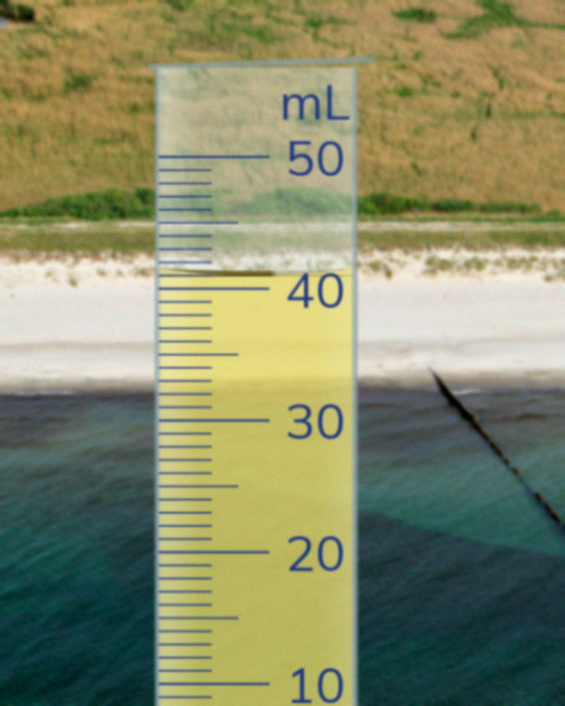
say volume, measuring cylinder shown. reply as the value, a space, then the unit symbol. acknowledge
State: 41 mL
